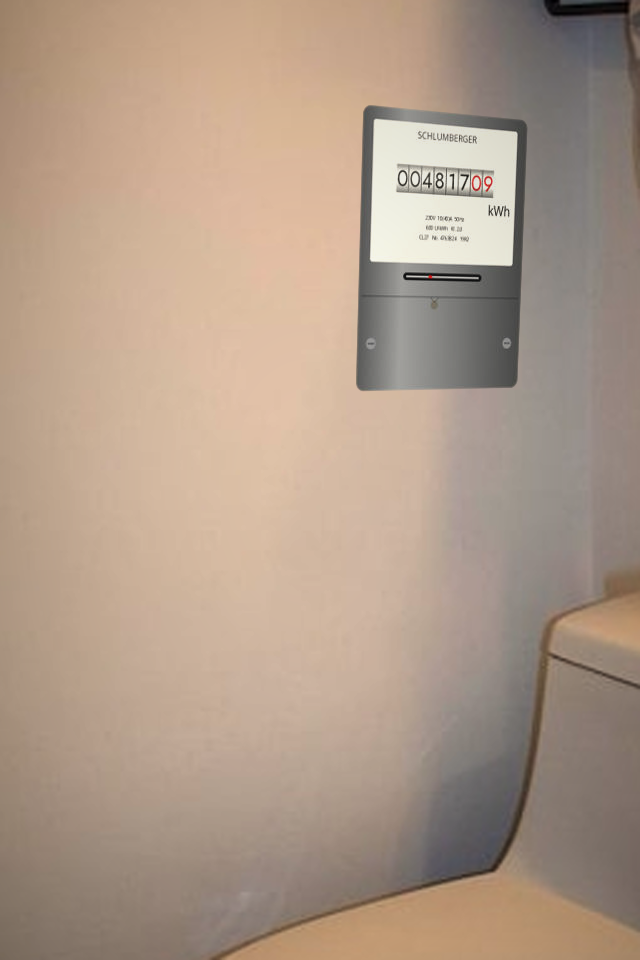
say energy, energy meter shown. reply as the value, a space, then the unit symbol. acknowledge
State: 4817.09 kWh
